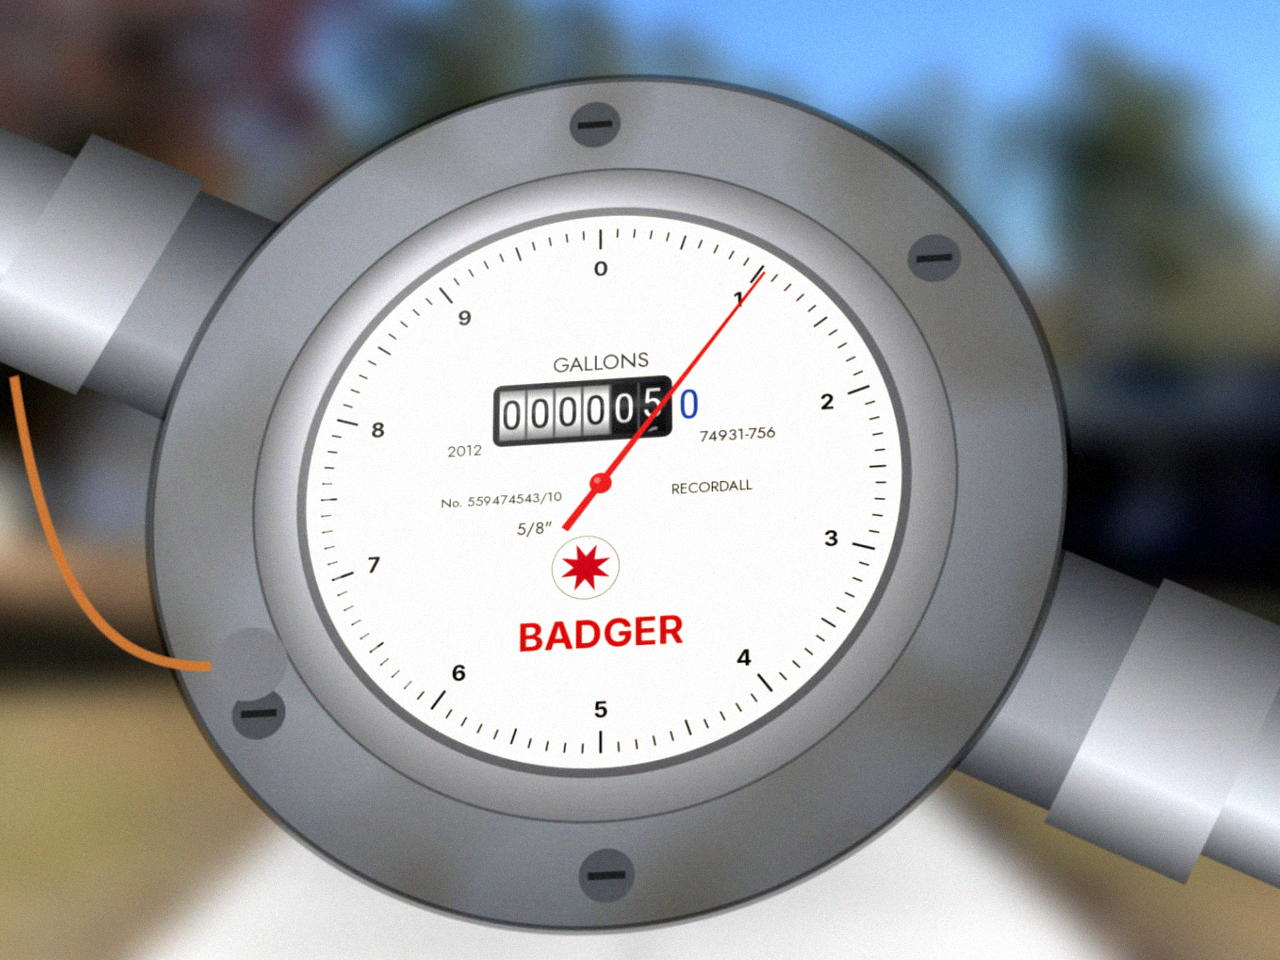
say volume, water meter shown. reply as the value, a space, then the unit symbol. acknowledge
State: 51.0 gal
